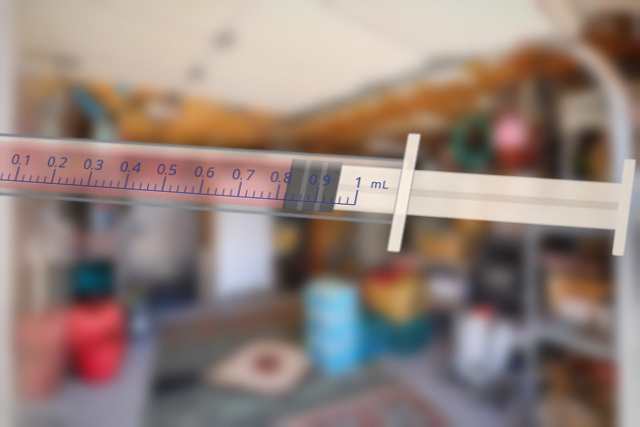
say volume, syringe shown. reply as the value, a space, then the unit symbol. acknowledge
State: 0.82 mL
